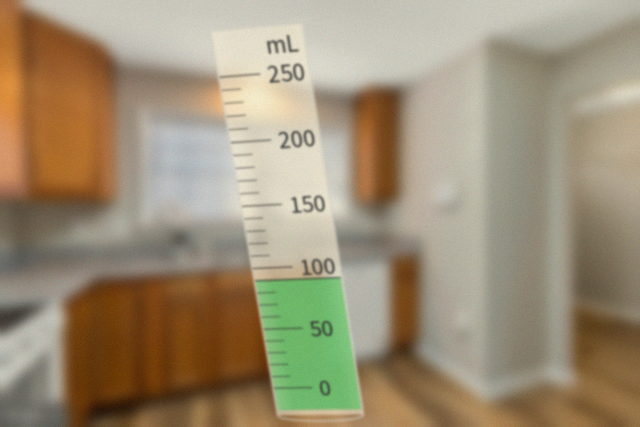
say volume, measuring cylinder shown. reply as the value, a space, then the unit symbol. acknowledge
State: 90 mL
